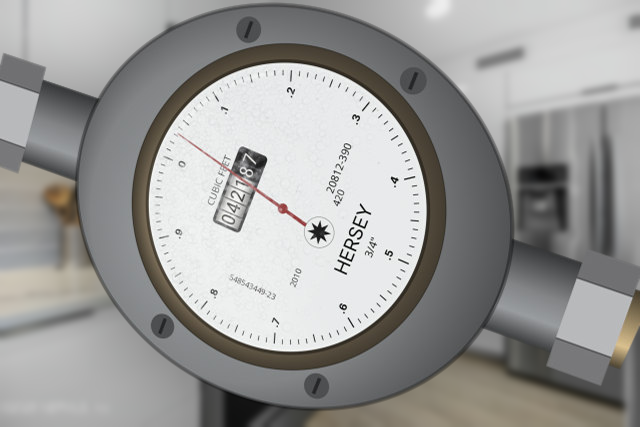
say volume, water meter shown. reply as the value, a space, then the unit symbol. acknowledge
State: 42187.03 ft³
